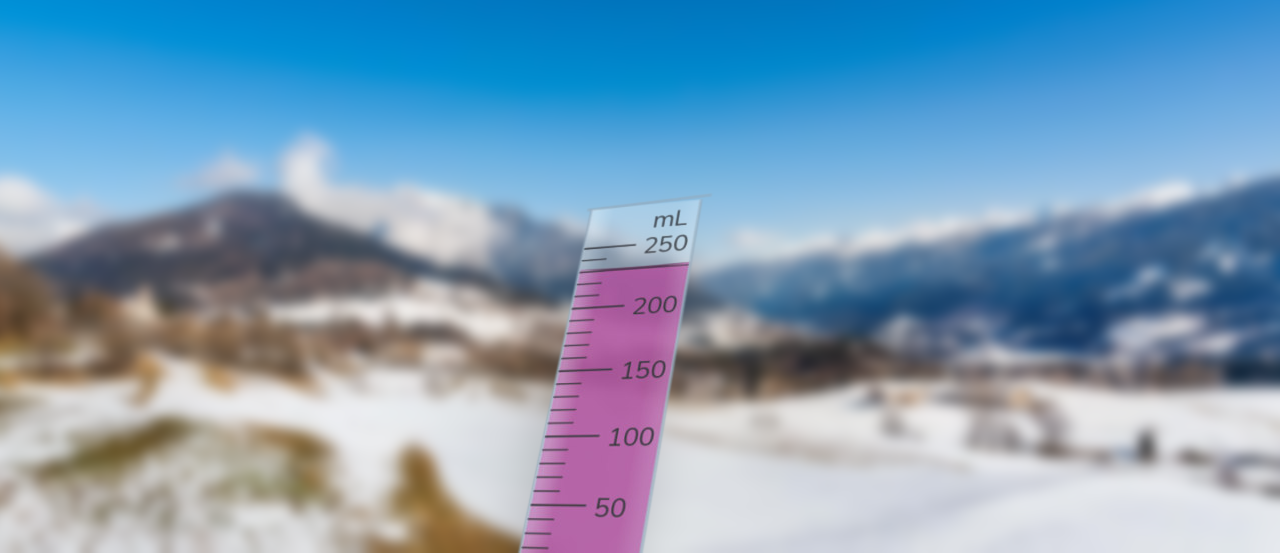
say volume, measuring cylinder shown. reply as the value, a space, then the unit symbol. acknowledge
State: 230 mL
